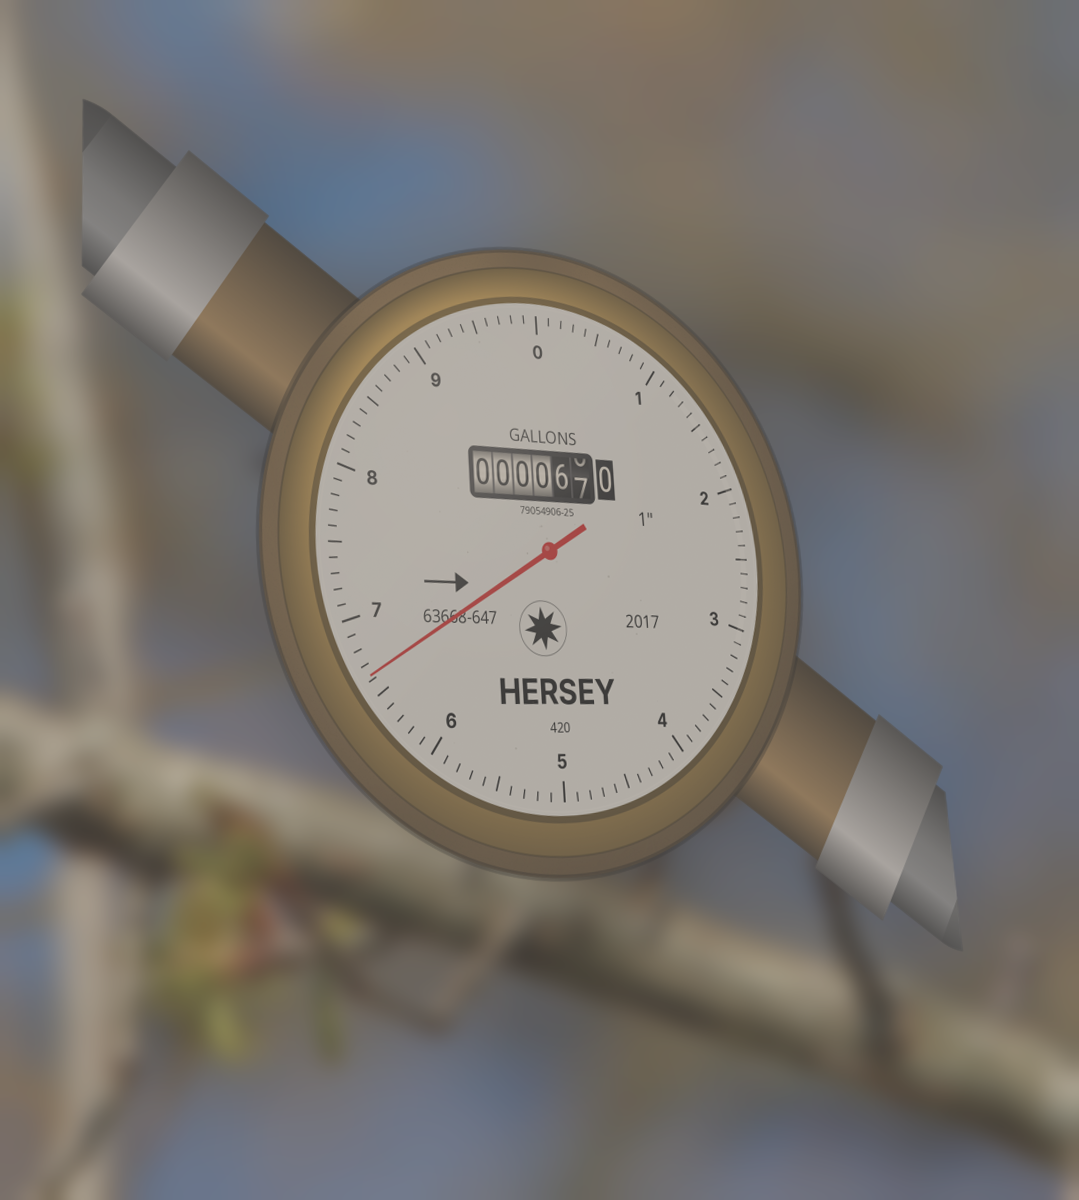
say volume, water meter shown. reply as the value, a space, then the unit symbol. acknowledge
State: 666.6 gal
